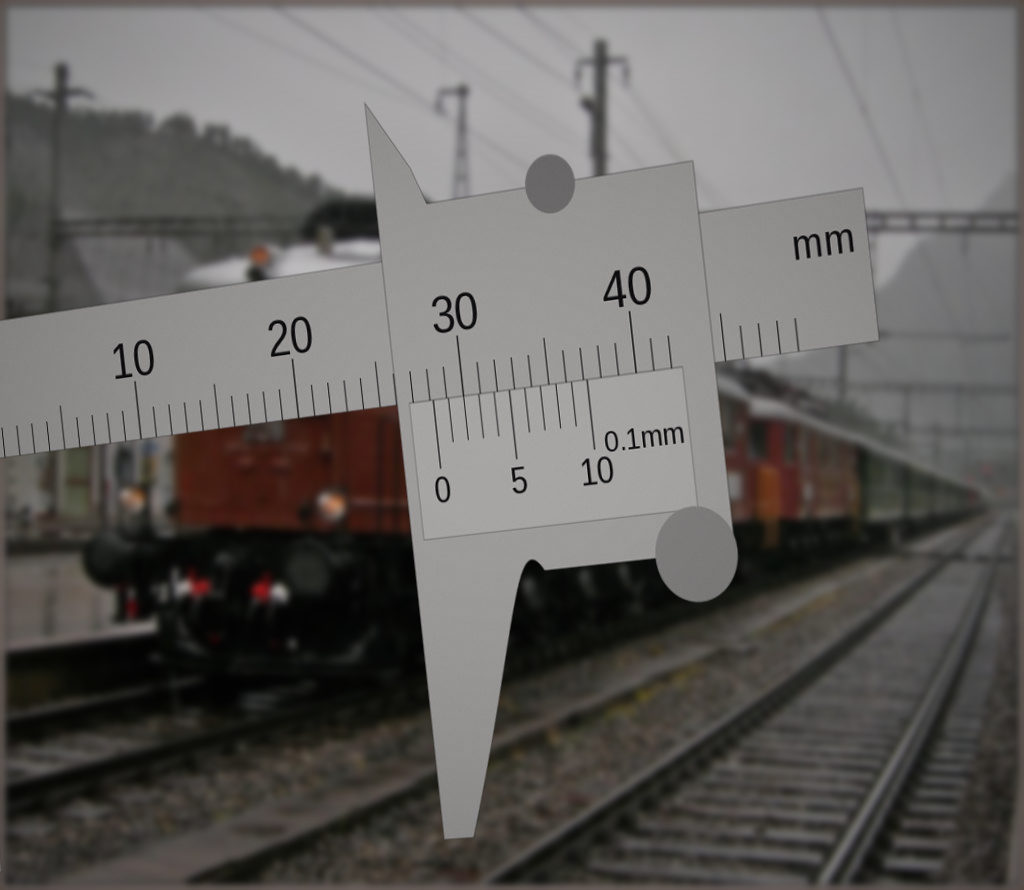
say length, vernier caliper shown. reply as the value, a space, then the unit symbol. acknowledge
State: 28.2 mm
